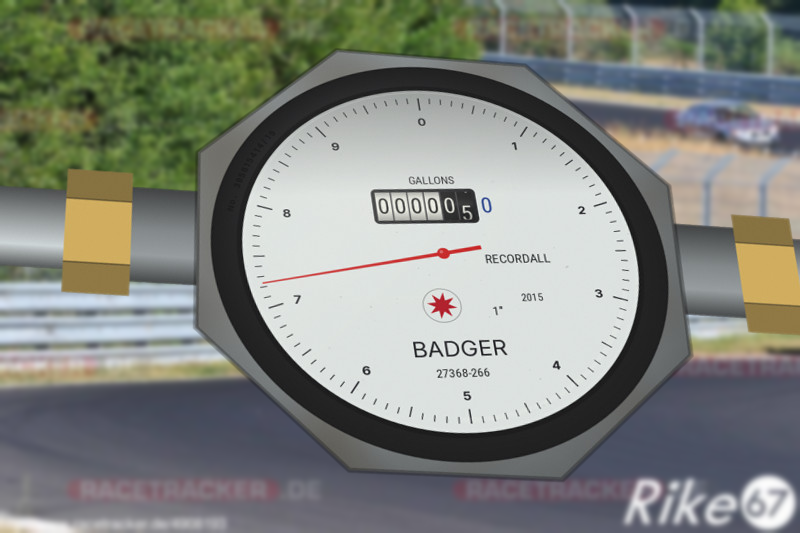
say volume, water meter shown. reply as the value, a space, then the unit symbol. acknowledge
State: 47.2 gal
